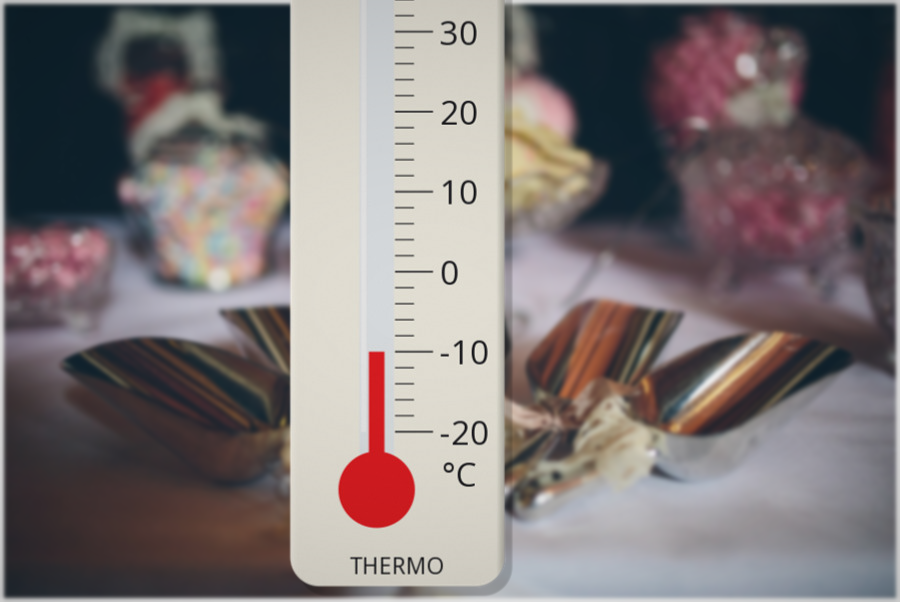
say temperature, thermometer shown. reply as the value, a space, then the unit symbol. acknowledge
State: -10 °C
